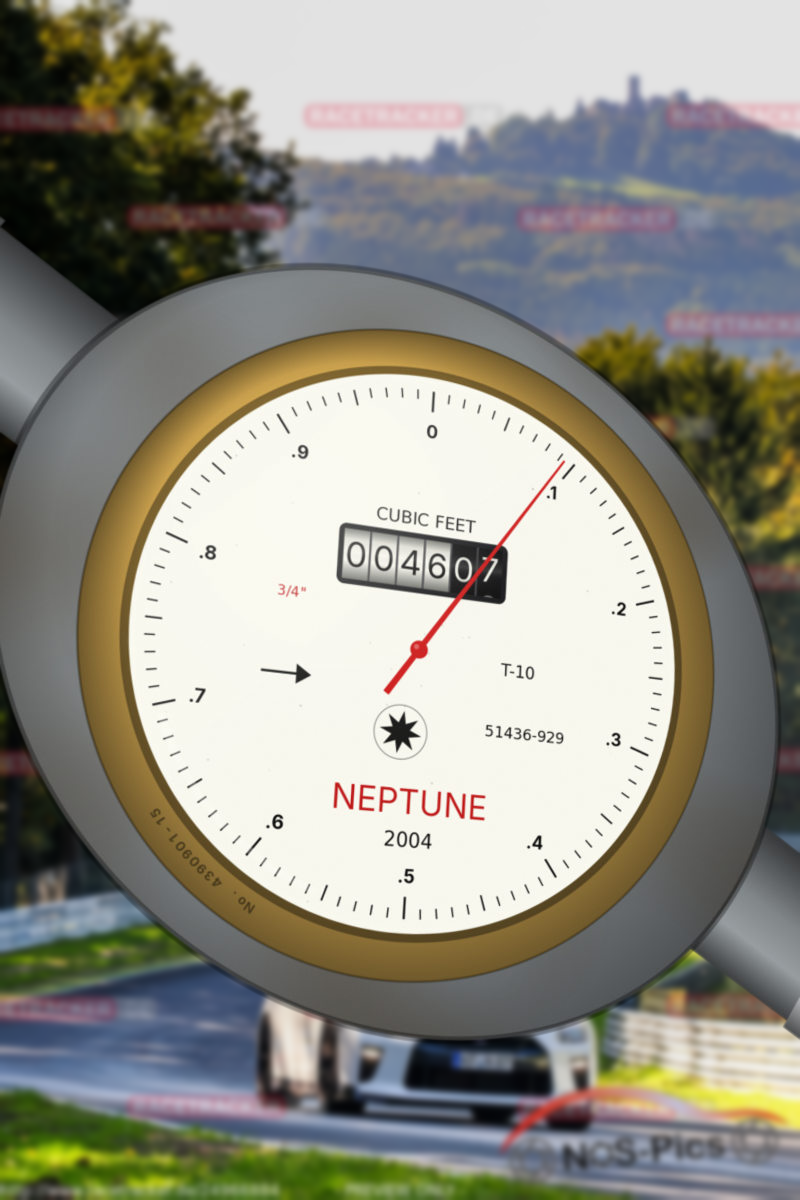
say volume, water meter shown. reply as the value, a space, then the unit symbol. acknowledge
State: 4607.09 ft³
